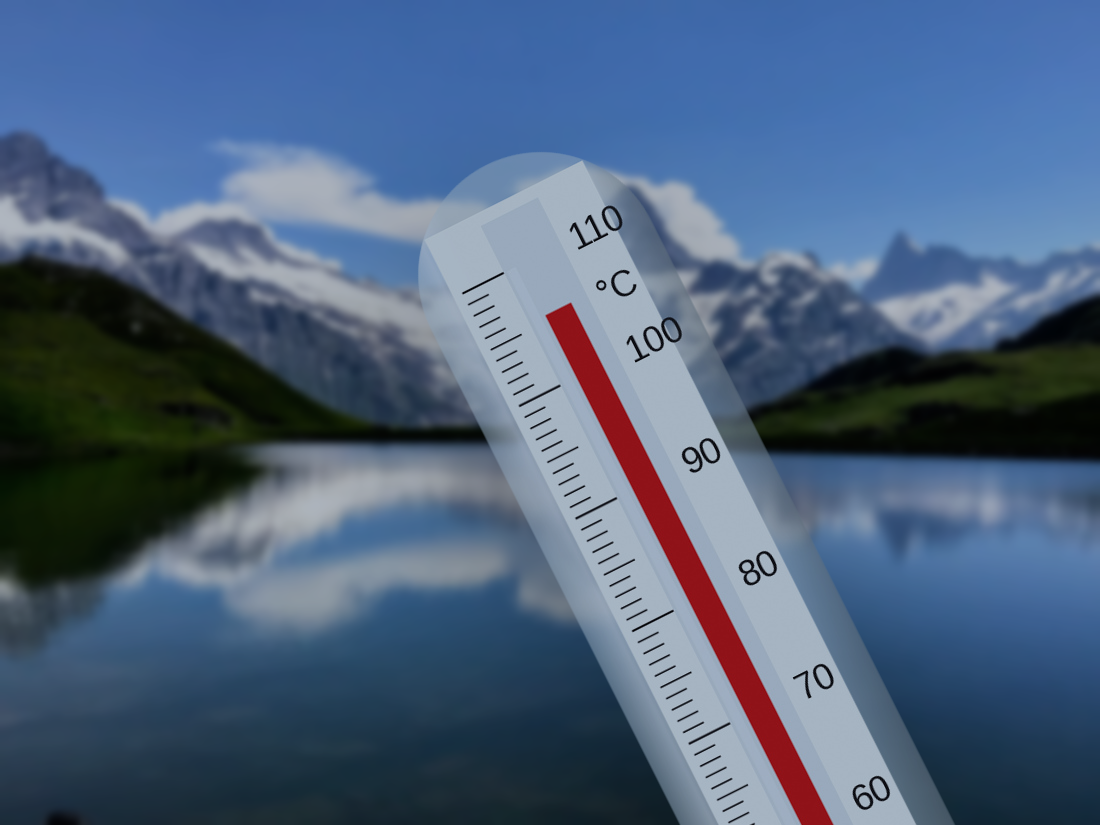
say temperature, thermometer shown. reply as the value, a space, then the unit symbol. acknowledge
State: 105.5 °C
